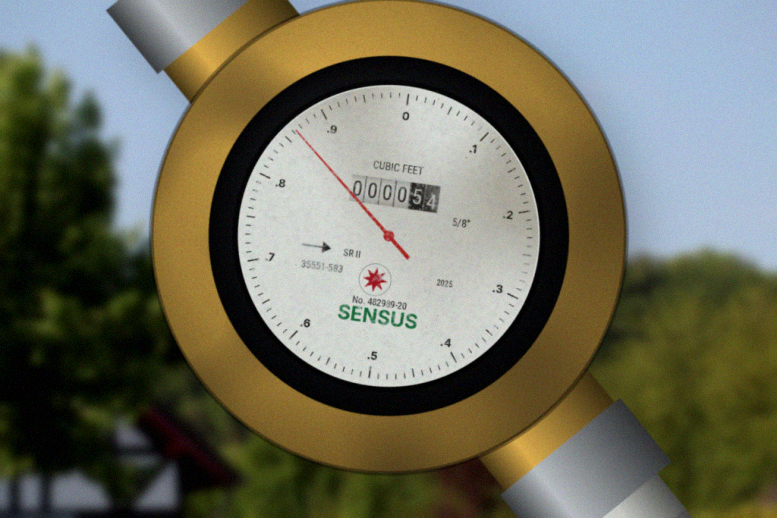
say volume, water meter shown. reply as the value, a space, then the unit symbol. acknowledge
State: 53.86 ft³
